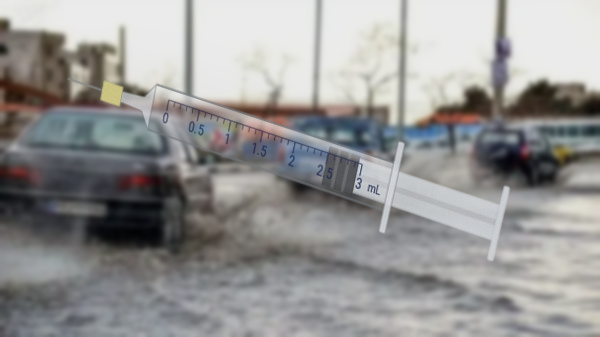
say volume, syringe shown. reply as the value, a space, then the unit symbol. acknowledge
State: 2.5 mL
